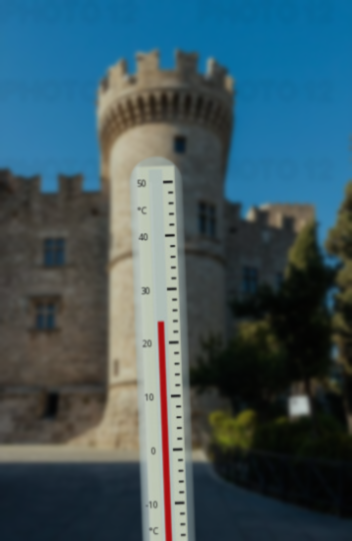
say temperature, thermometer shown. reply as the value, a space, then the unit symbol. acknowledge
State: 24 °C
